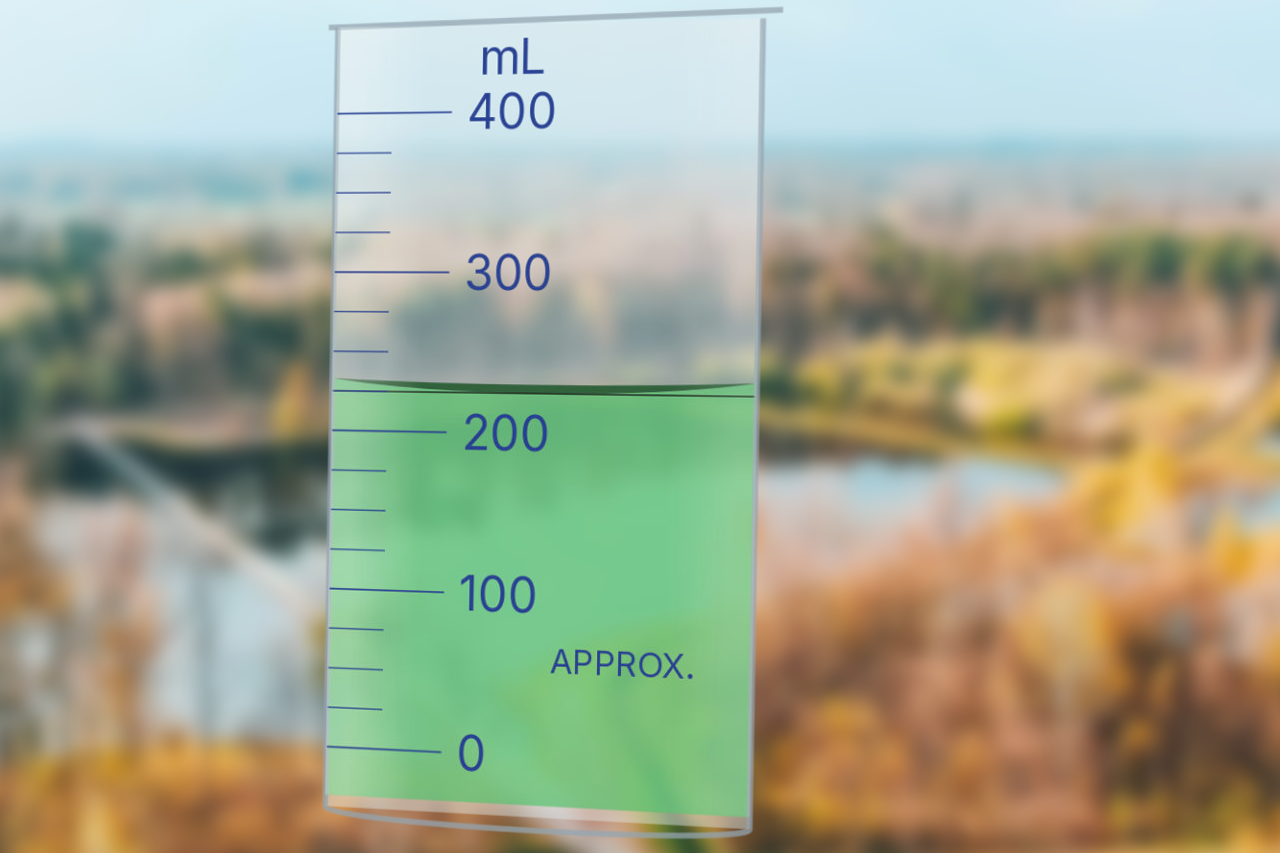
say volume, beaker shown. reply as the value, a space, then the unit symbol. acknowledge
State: 225 mL
